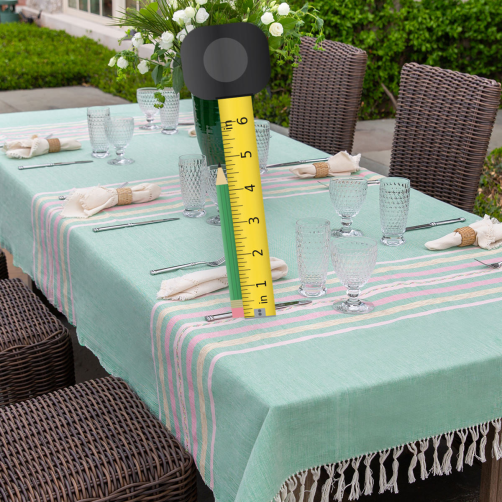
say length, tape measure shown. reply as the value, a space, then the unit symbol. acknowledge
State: 4.875 in
